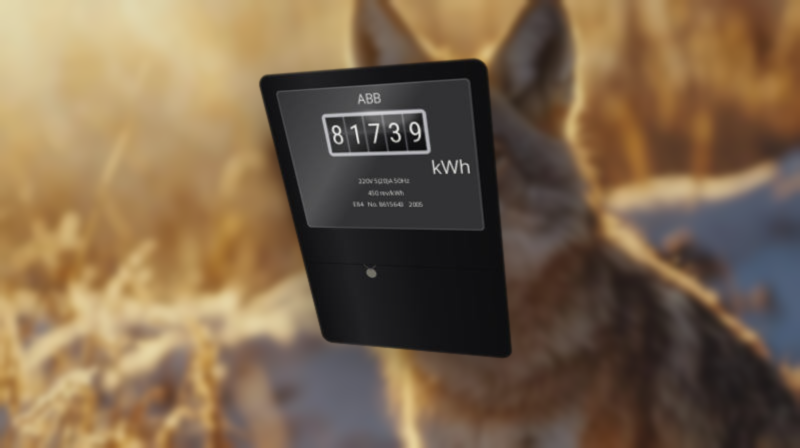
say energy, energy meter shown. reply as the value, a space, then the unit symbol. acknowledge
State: 81739 kWh
